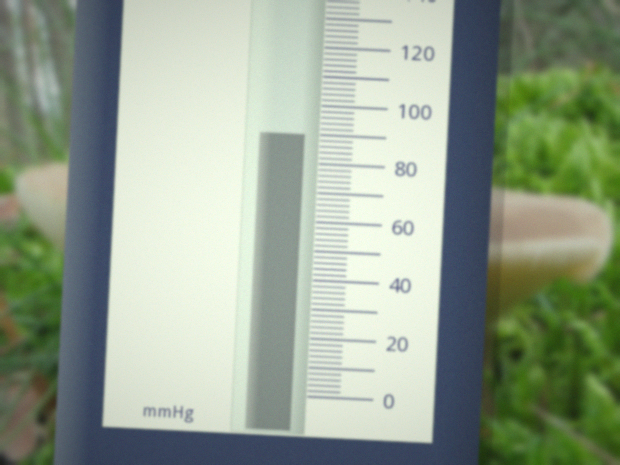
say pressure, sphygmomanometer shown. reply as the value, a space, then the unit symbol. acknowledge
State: 90 mmHg
